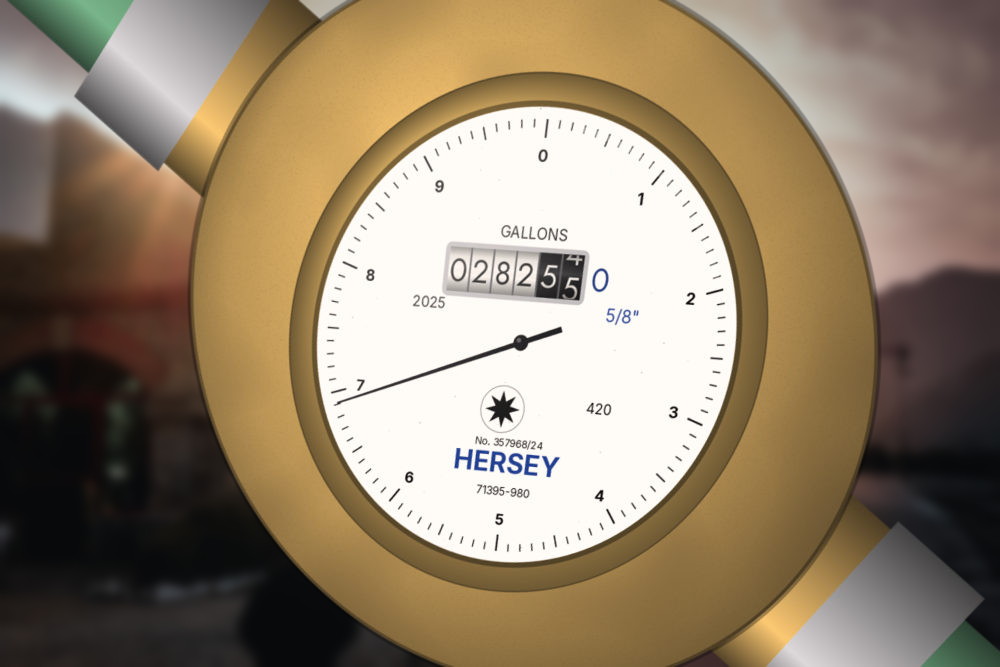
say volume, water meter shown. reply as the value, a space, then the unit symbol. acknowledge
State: 282546.9 gal
